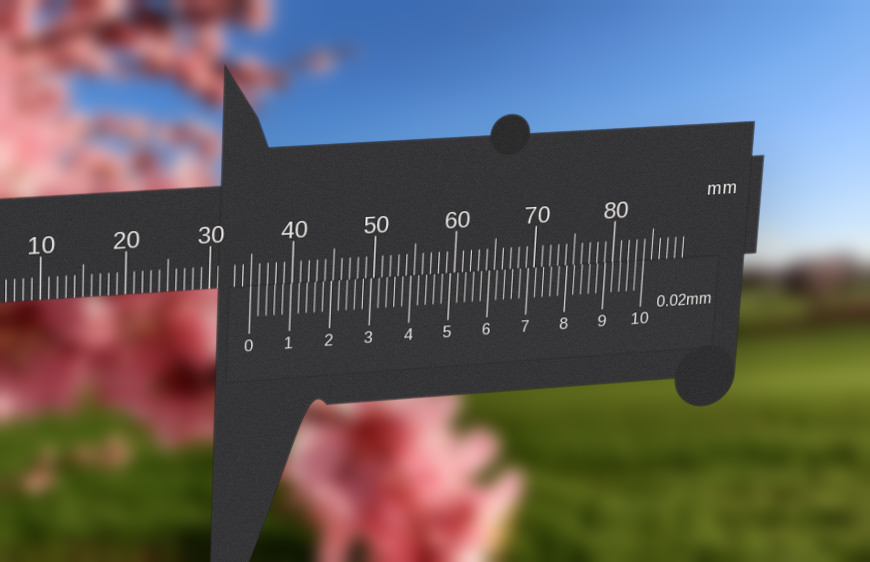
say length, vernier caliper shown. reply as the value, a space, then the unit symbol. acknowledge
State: 35.0 mm
